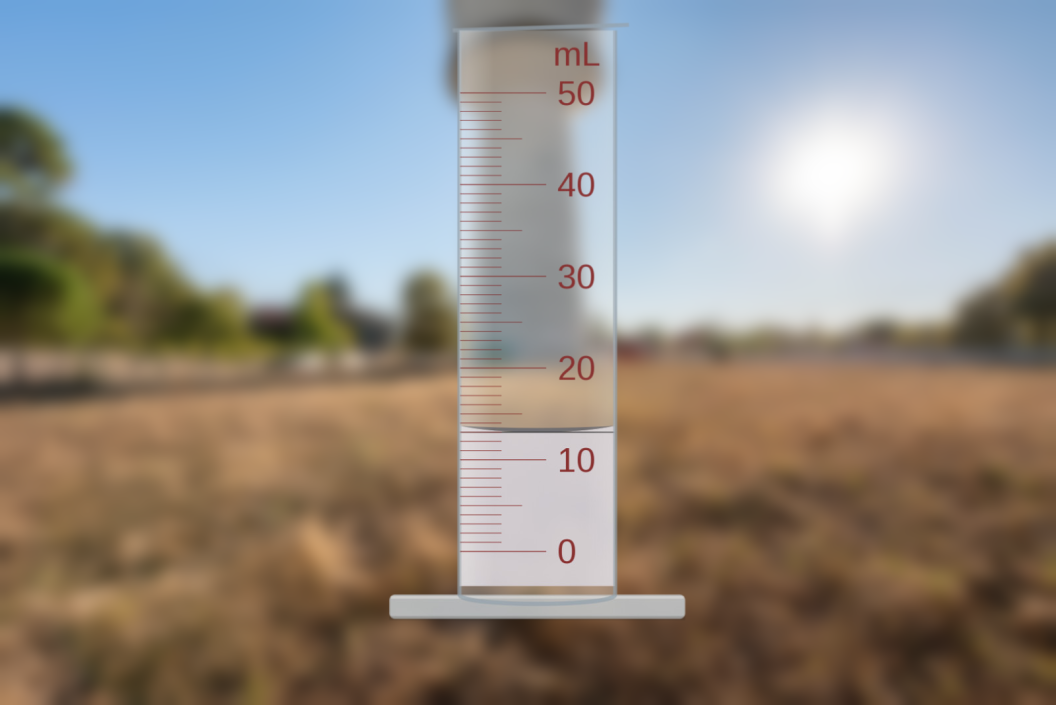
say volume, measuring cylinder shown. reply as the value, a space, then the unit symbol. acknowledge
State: 13 mL
